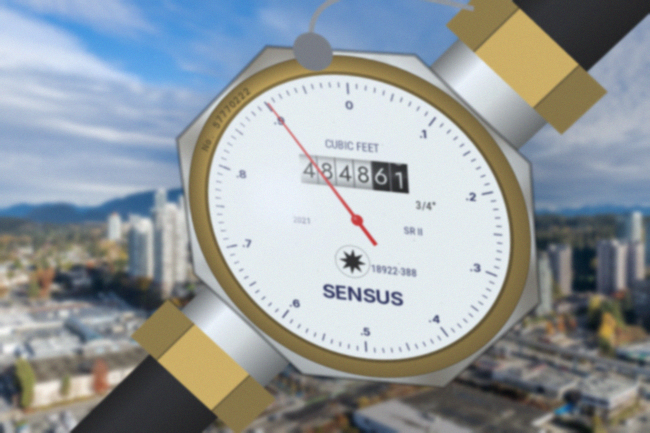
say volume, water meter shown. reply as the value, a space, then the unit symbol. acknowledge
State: 484860.90 ft³
